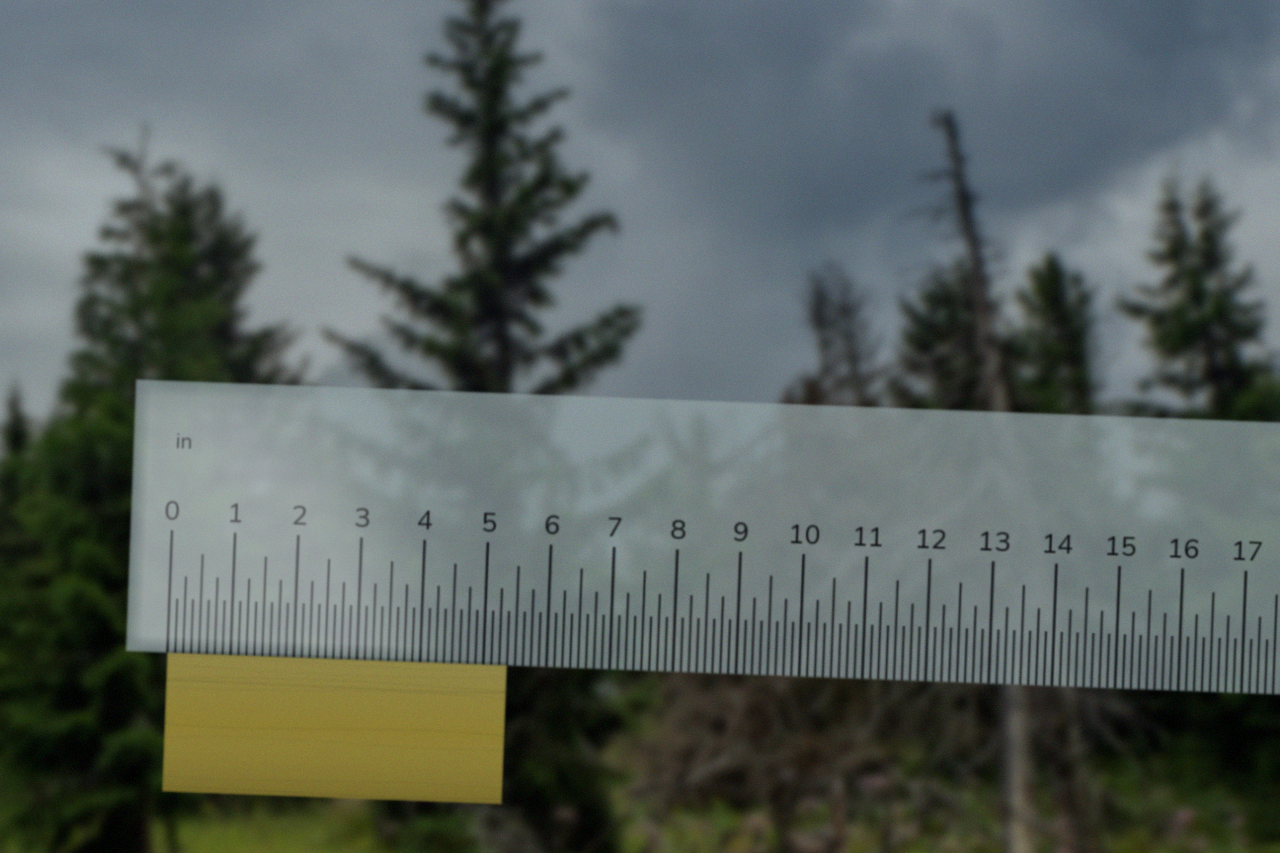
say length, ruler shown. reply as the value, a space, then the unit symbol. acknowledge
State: 5.375 in
